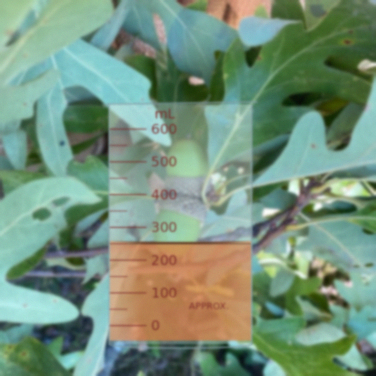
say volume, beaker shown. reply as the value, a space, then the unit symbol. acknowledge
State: 250 mL
